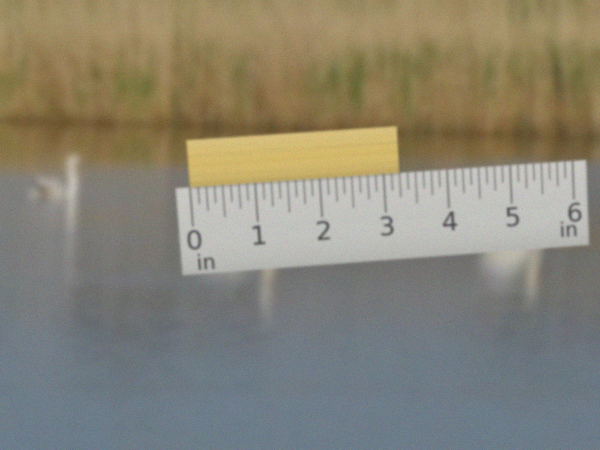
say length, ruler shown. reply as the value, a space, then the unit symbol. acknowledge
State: 3.25 in
